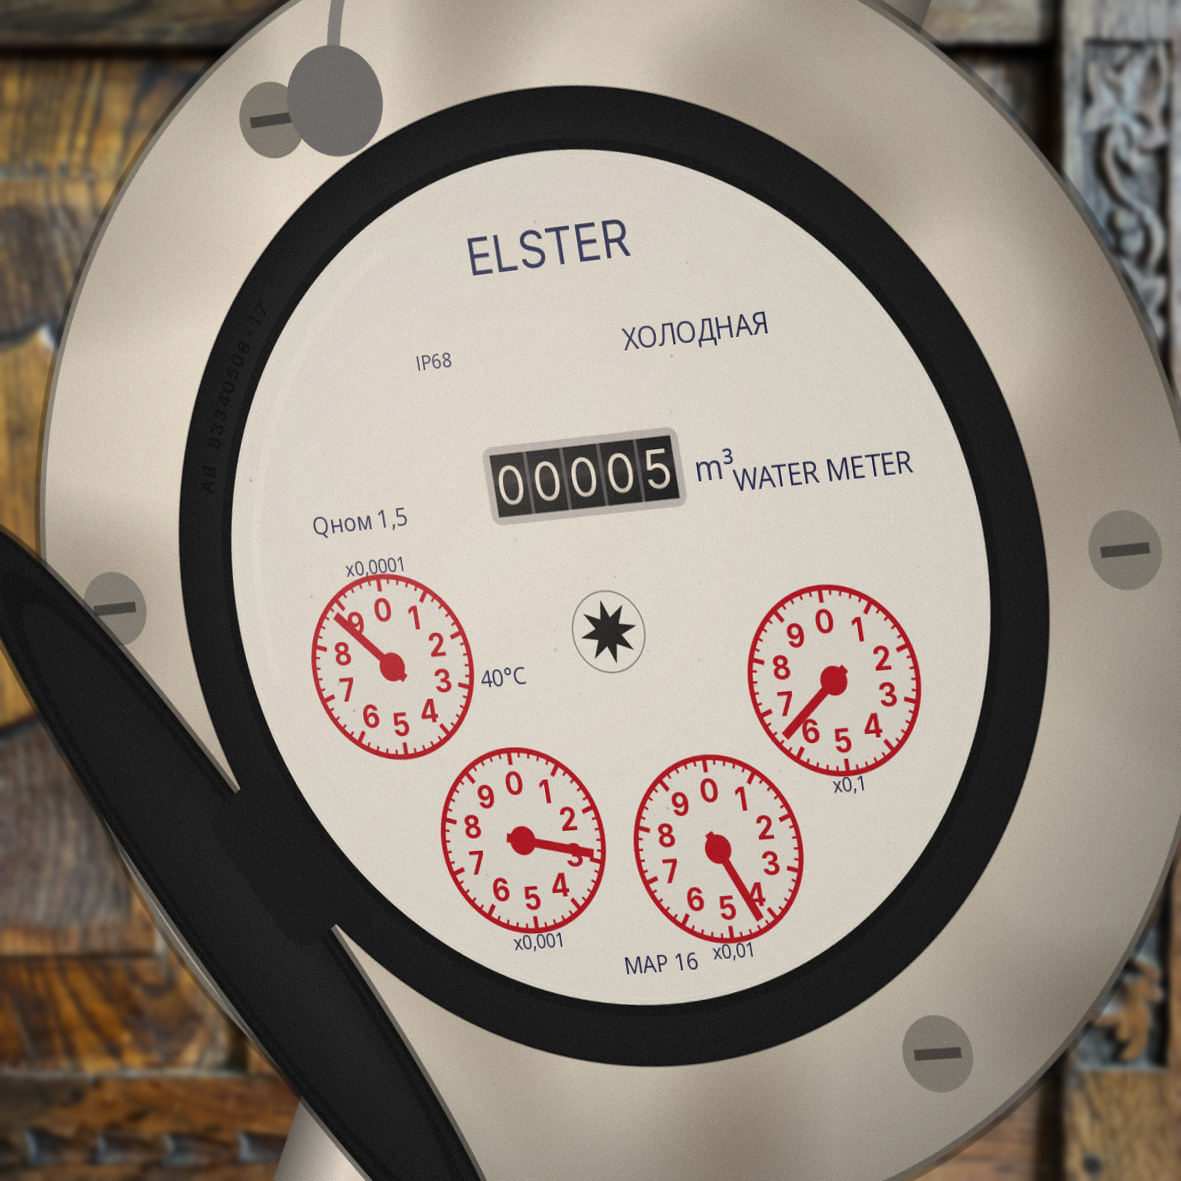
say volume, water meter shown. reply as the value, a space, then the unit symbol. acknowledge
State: 5.6428 m³
